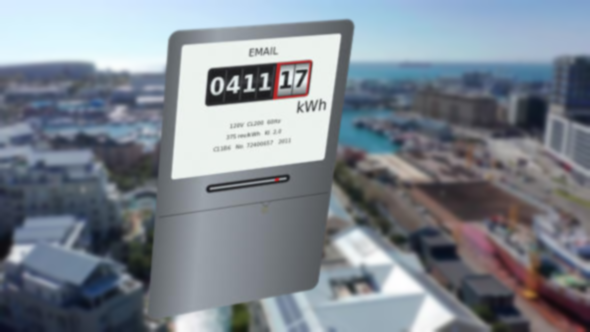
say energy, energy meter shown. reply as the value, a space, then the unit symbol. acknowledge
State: 411.17 kWh
